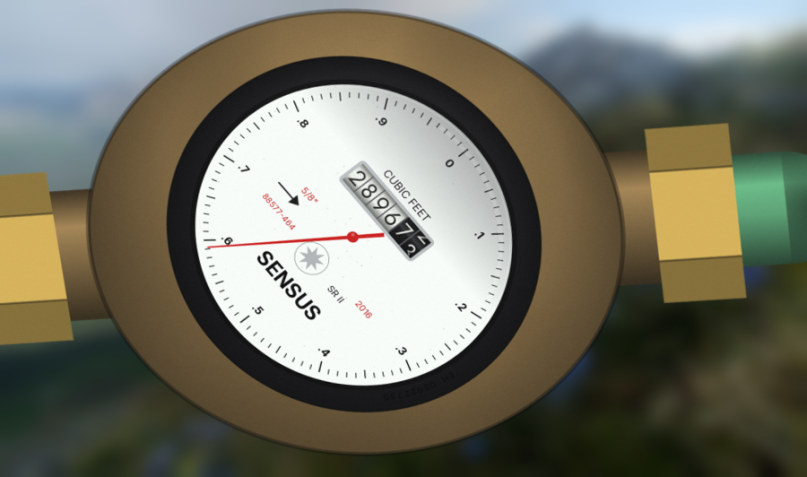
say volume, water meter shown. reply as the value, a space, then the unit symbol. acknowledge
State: 289672.59 ft³
